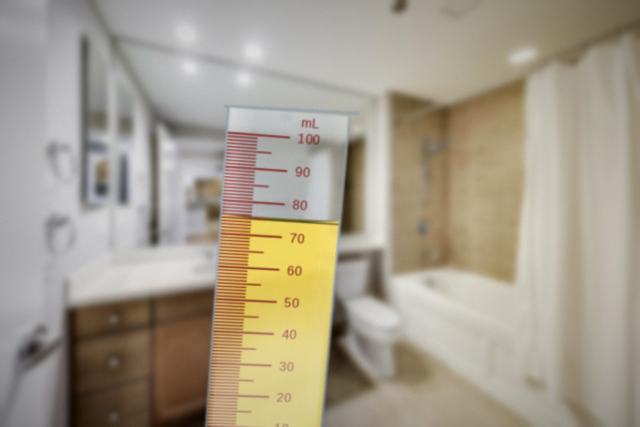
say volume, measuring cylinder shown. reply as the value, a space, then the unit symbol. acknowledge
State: 75 mL
